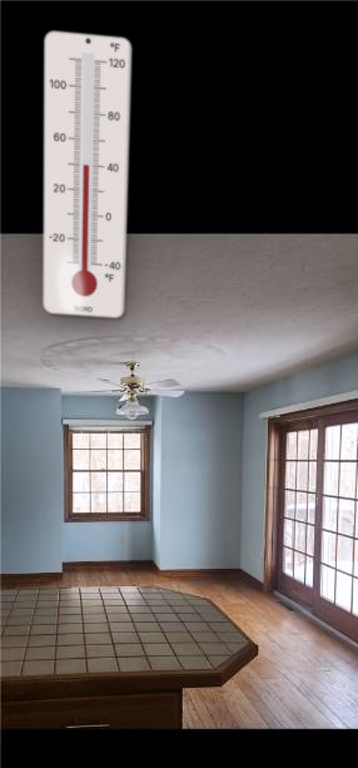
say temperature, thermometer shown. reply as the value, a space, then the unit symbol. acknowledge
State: 40 °F
